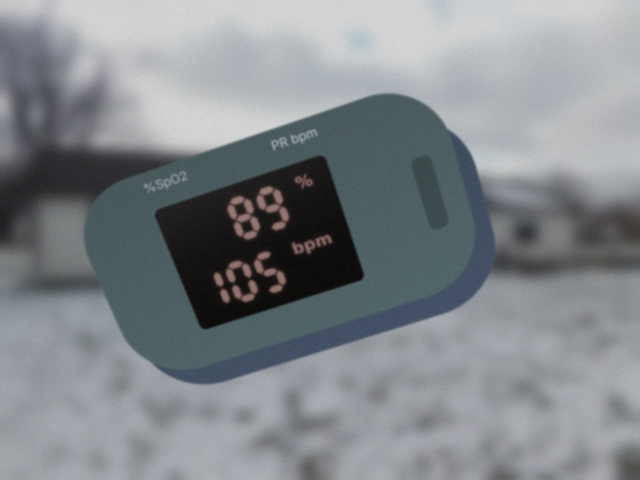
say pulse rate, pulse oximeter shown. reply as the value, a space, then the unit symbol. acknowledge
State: 105 bpm
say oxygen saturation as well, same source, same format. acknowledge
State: 89 %
